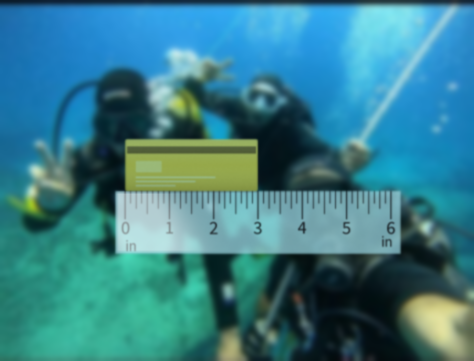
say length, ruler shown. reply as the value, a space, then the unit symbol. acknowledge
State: 3 in
